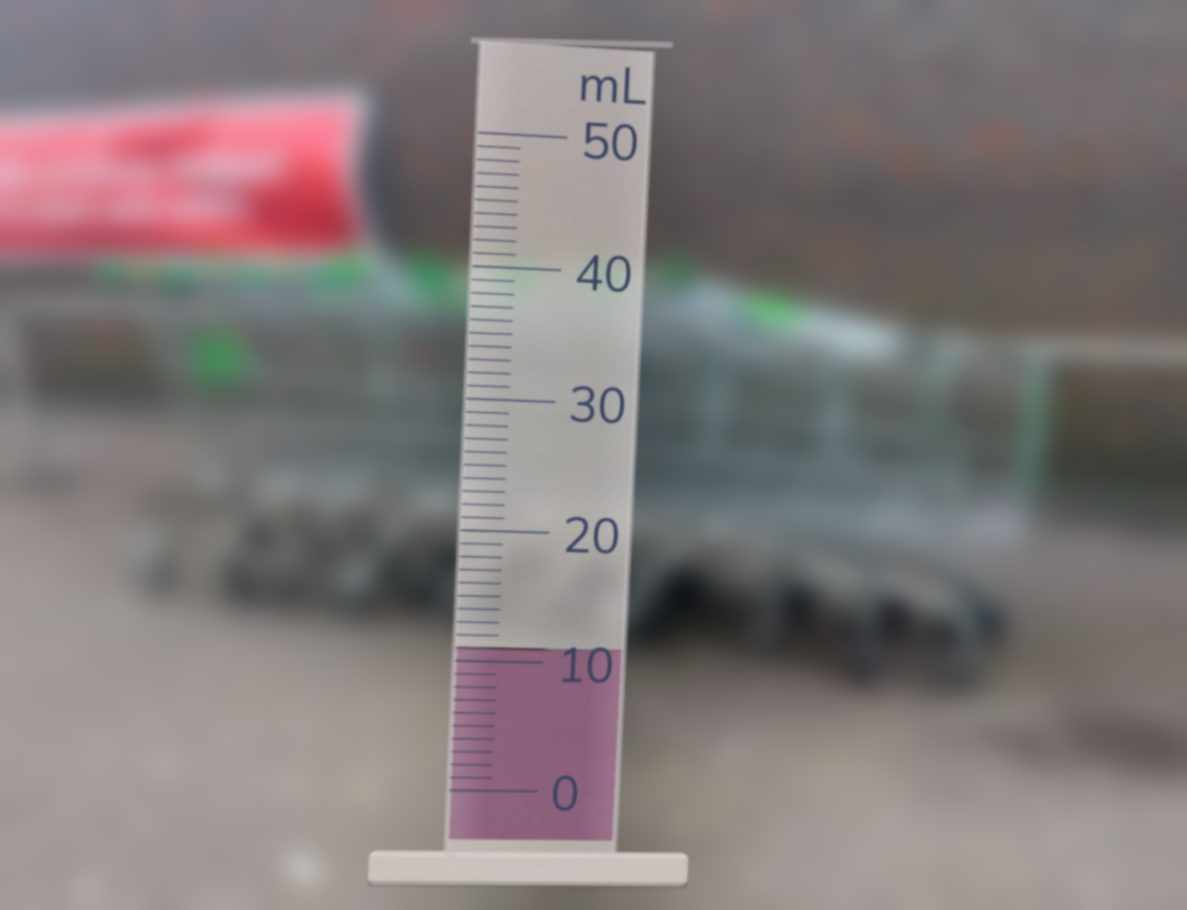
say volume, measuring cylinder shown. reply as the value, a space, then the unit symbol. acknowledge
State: 11 mL
